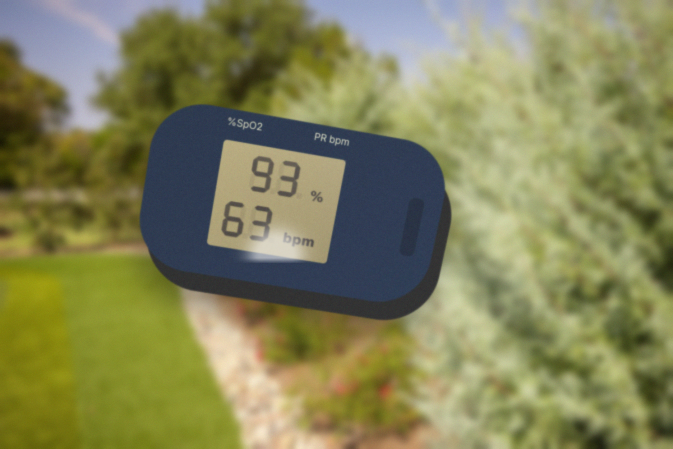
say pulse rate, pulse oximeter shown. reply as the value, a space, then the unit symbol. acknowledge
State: 63 bpm
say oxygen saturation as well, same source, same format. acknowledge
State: 93 %
